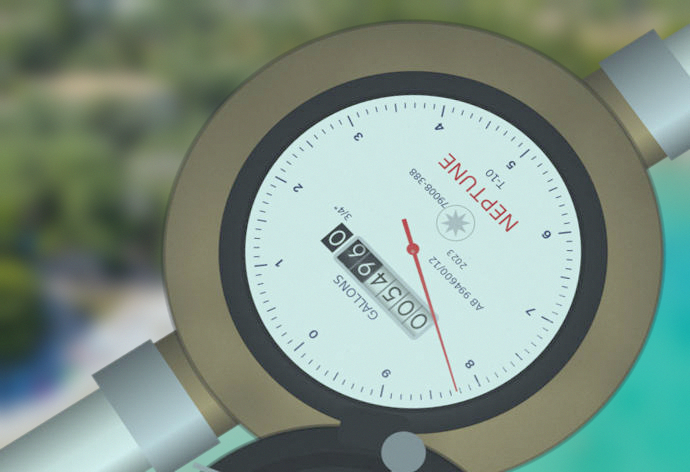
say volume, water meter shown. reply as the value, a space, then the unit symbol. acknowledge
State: 54958.2 gal
